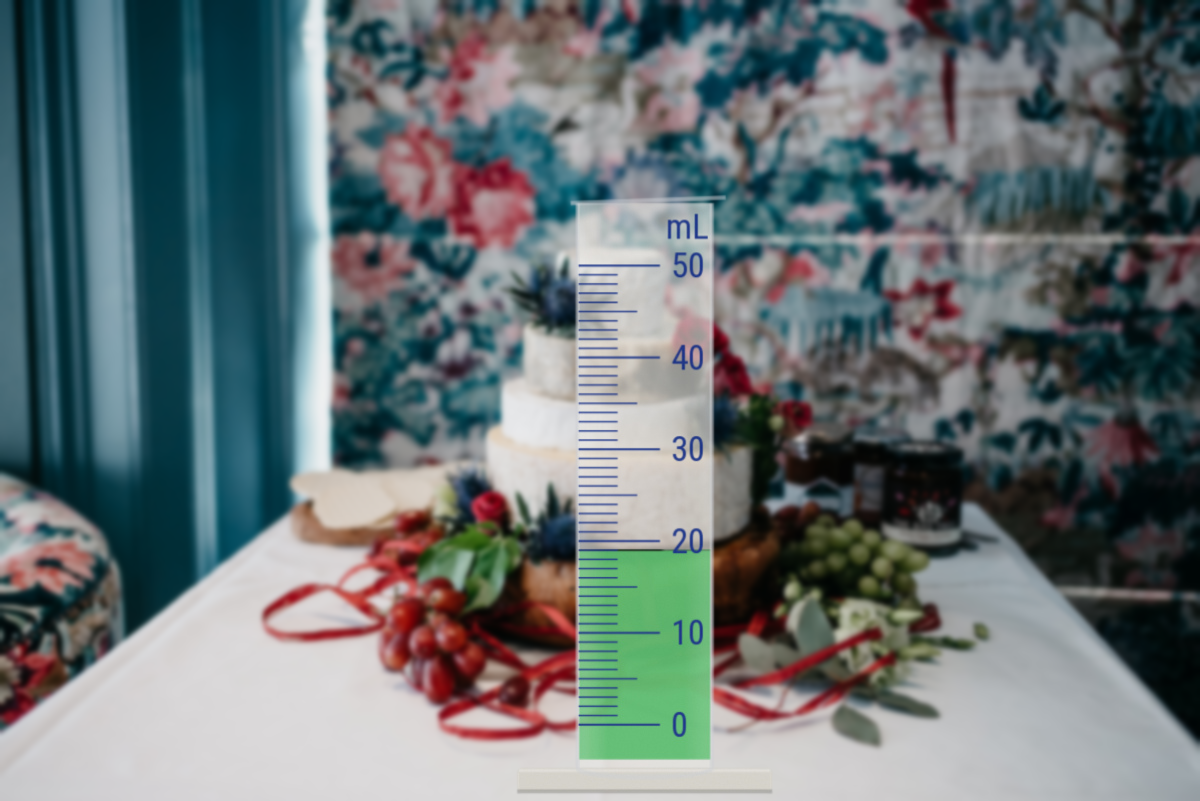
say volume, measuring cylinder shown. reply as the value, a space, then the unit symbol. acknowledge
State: 19 mL
